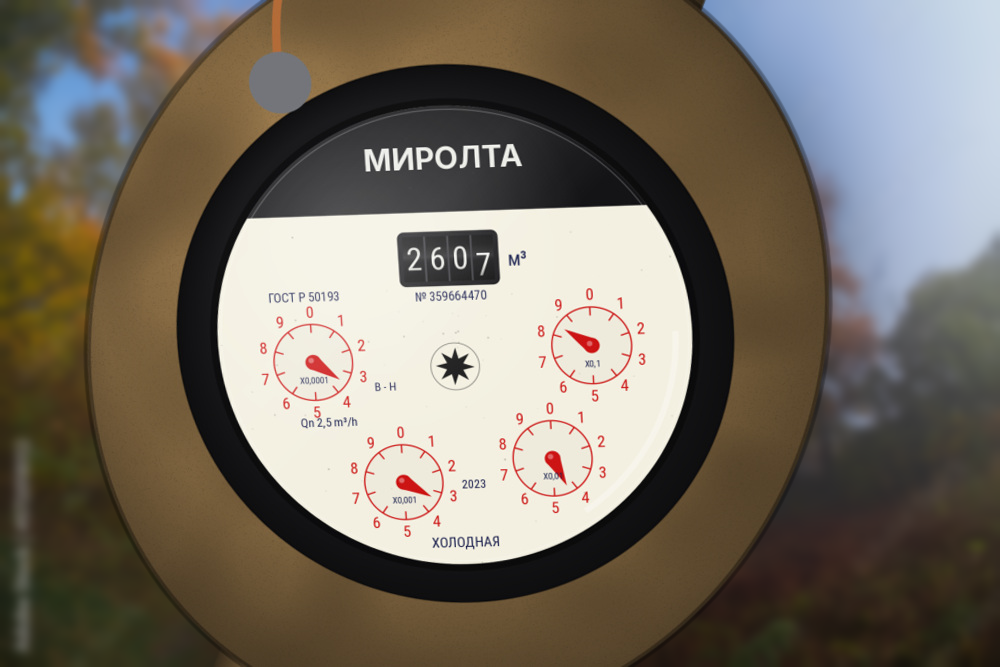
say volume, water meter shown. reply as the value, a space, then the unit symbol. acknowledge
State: 2606.8433 m³
